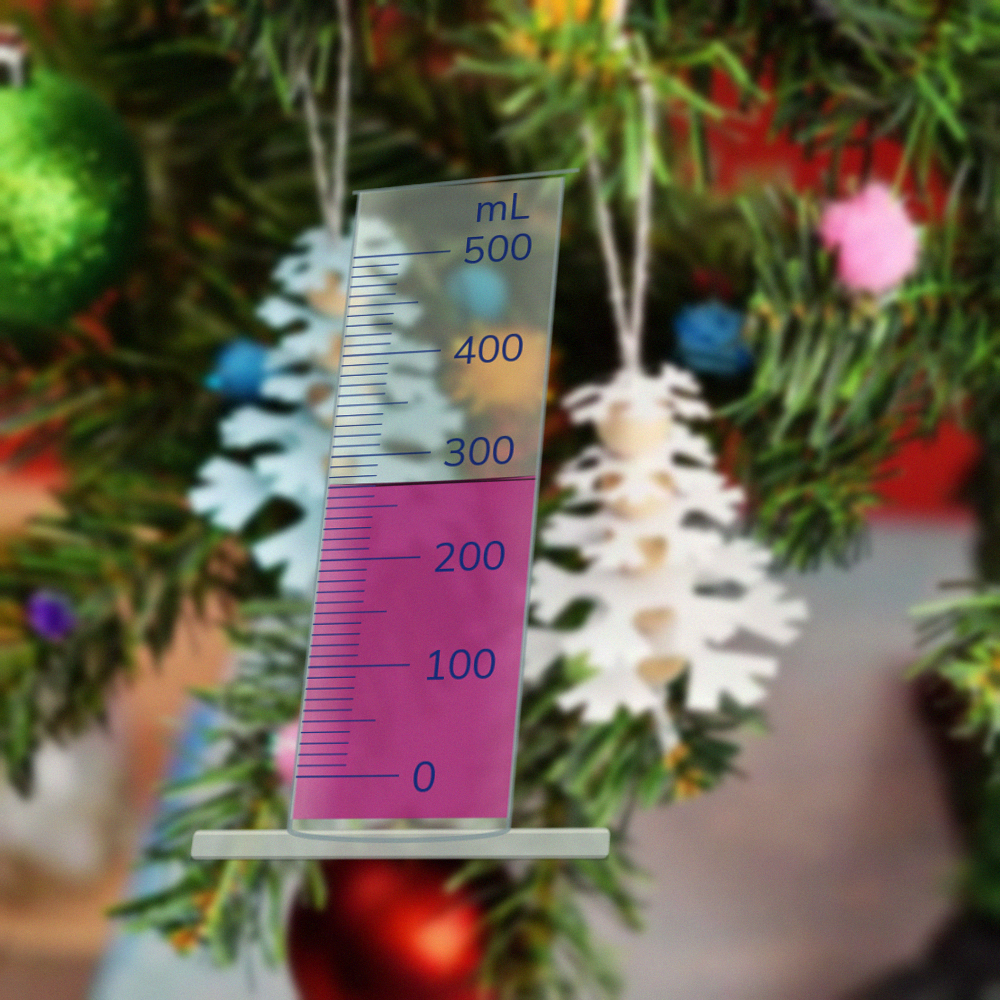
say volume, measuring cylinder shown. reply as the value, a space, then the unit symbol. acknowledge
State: 270 mL
